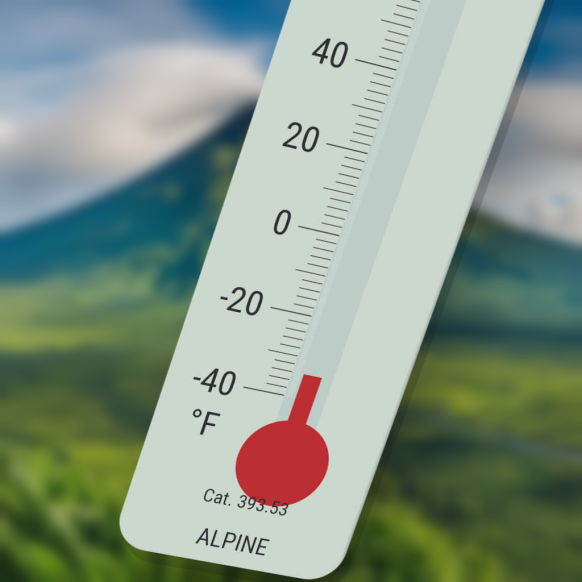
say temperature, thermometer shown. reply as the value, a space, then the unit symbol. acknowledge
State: -34 °F
